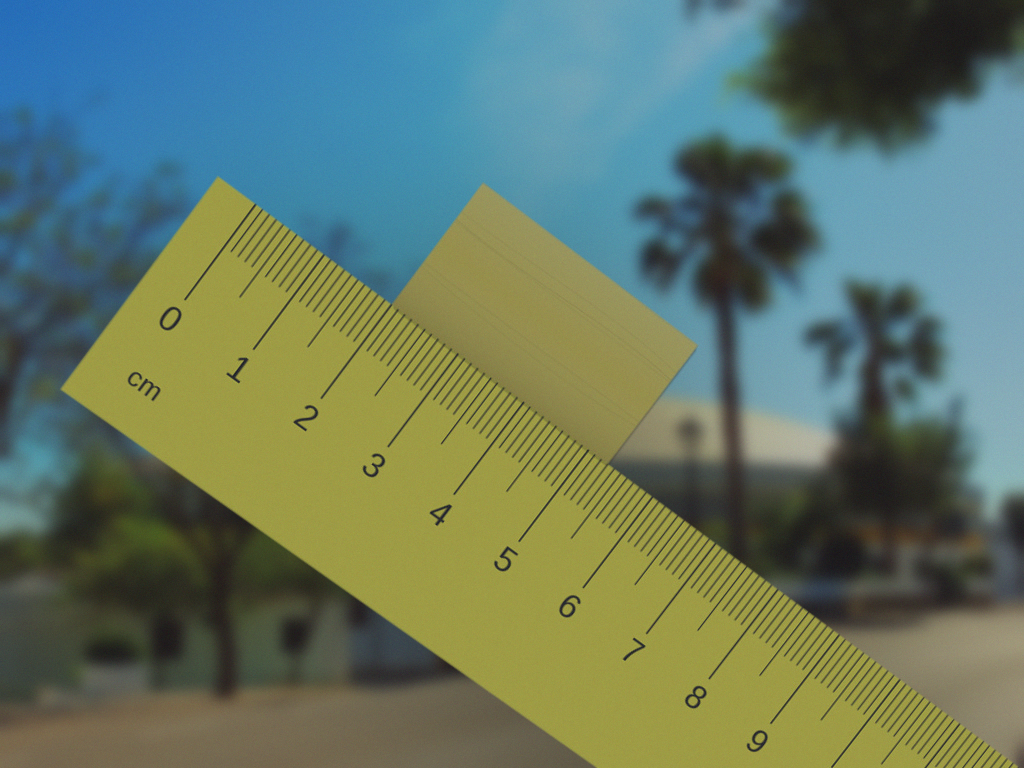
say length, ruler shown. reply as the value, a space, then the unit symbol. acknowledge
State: 3.3 cm
